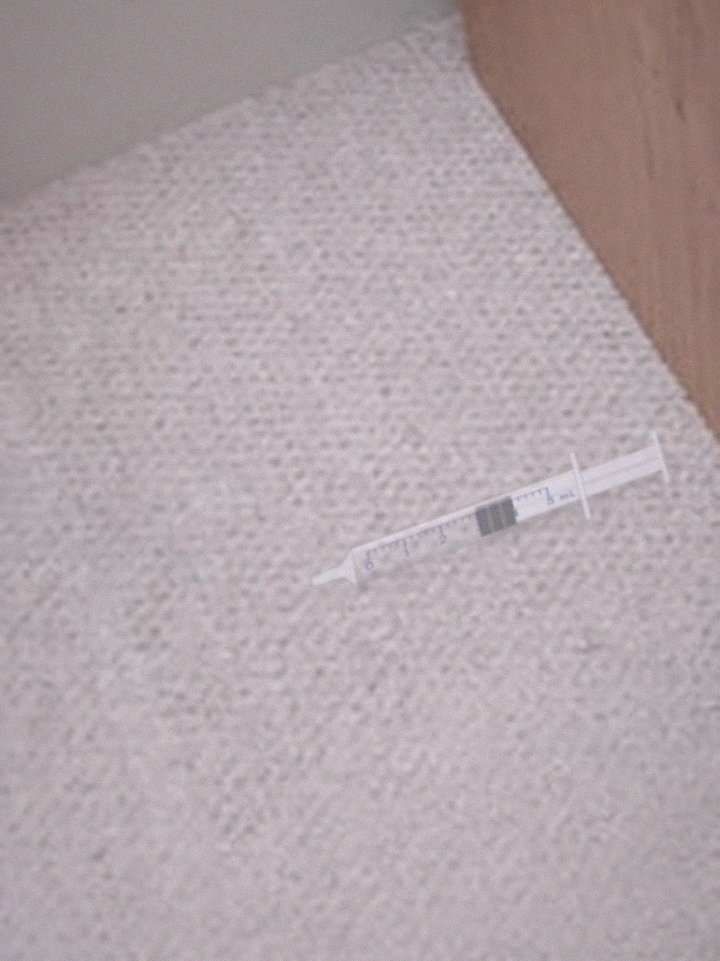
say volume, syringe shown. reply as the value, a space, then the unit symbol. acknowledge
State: 3 mL
